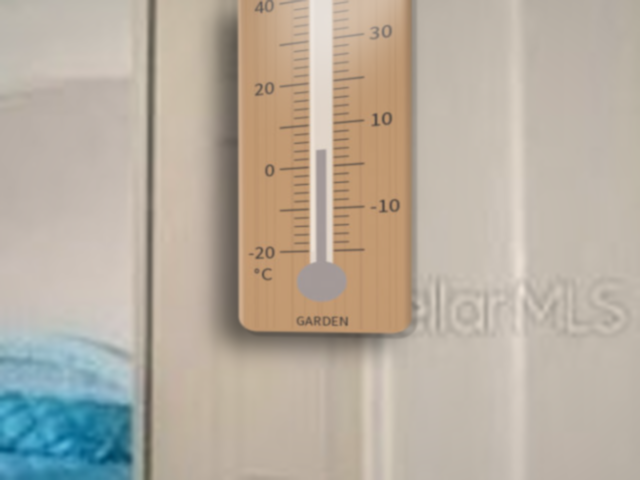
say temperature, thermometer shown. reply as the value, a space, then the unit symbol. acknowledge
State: 4 °C
